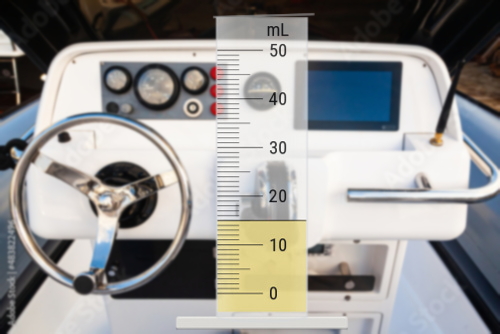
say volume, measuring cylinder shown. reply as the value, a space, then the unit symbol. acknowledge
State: 15 mL
